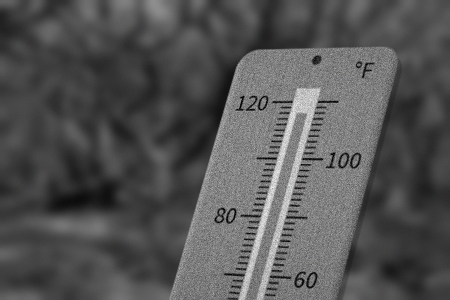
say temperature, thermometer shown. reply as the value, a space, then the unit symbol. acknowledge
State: 116 °F
